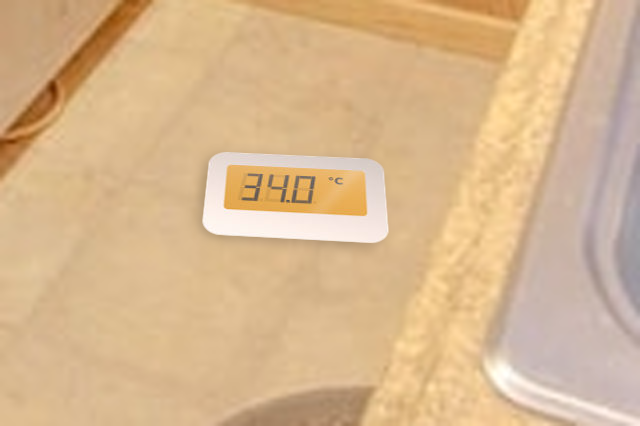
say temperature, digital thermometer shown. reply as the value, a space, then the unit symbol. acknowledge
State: 34.0 °C
